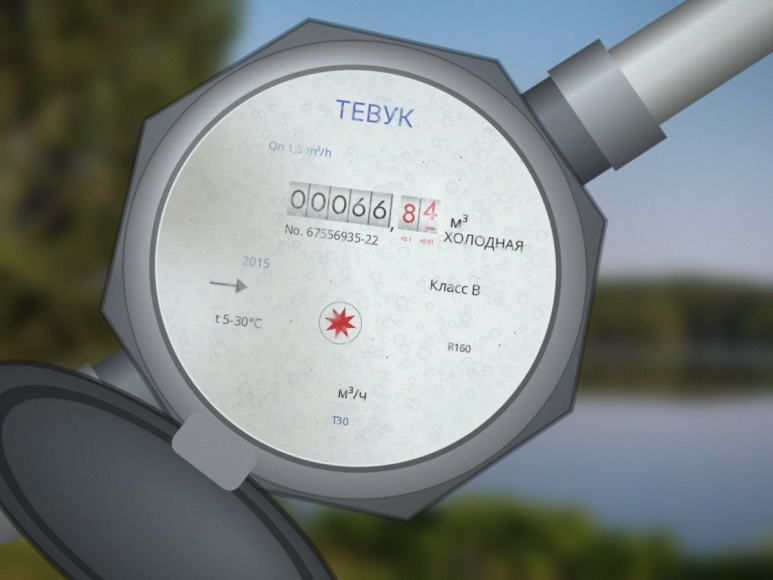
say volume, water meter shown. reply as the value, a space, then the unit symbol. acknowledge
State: 66.84 m³
